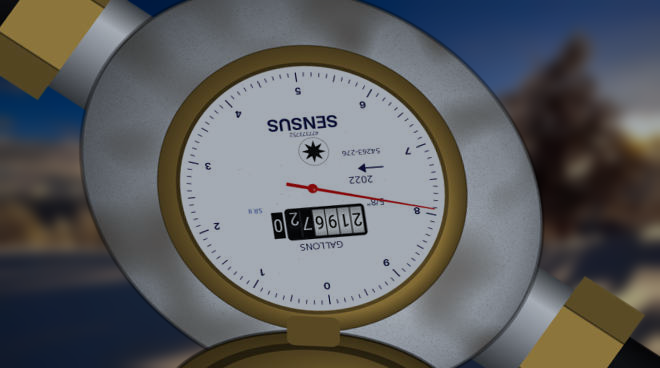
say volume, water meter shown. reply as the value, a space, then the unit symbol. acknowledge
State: 2196717.9 gal
